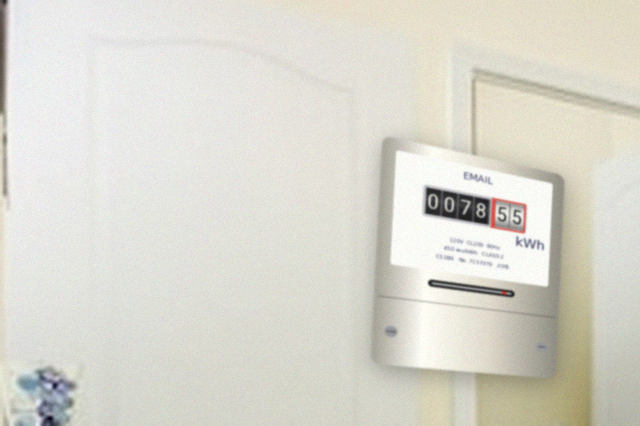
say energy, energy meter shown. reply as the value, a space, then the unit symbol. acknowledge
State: 78.55 kWh
